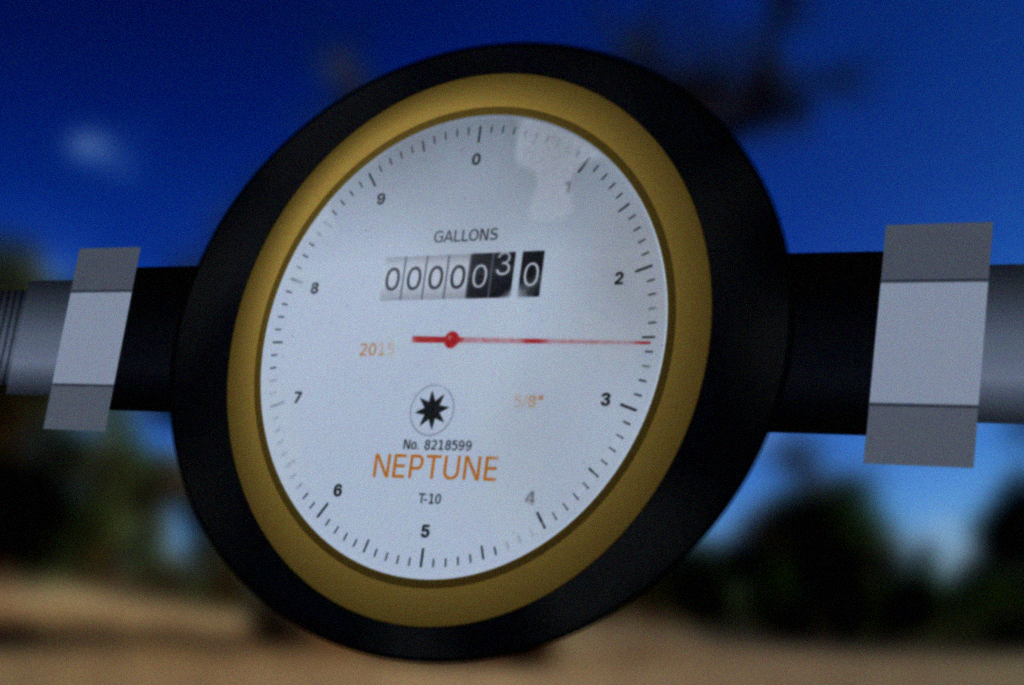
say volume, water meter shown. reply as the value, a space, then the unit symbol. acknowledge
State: 32.5 gal
